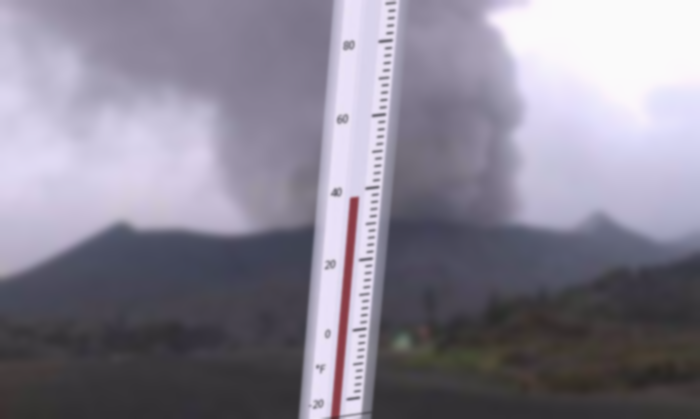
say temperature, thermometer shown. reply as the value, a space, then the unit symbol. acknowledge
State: 38 °F
